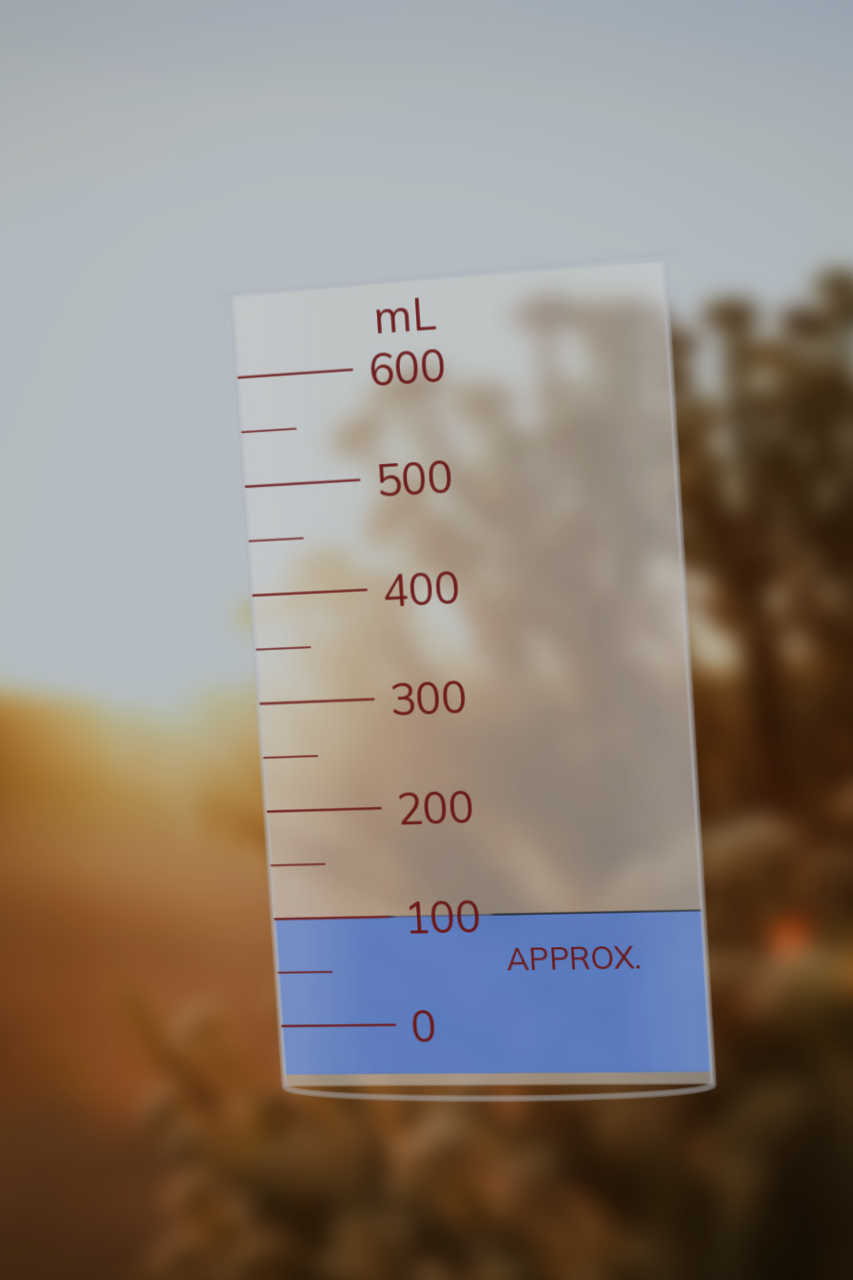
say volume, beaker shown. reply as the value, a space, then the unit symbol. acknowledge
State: 100 mL
